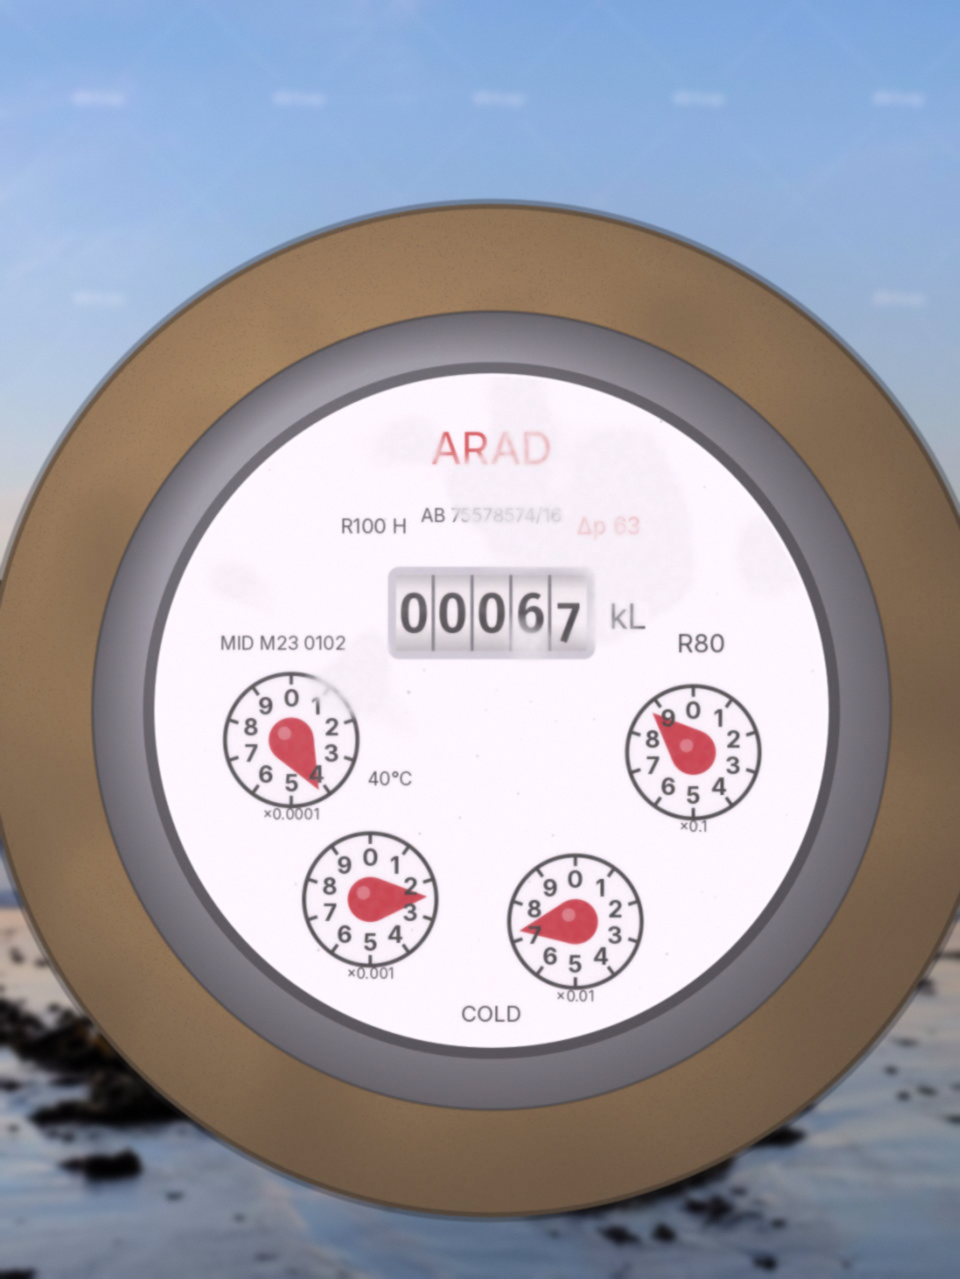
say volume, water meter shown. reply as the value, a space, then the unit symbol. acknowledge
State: 66.8724 kL
